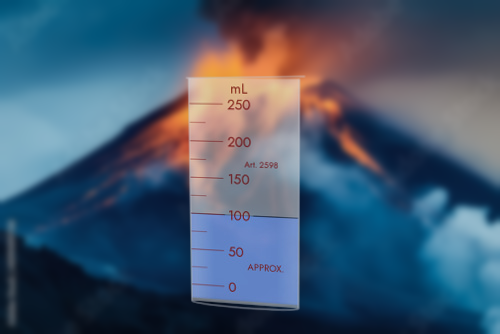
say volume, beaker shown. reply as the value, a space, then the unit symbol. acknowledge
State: 100 mL
